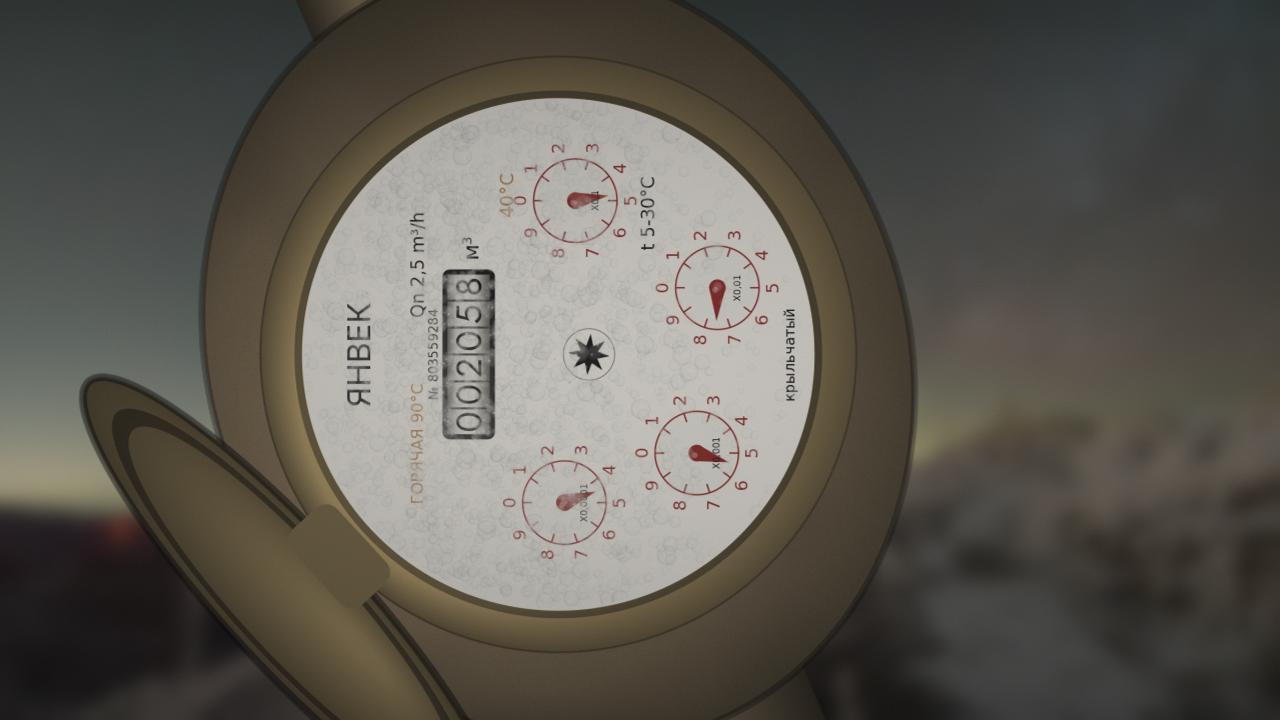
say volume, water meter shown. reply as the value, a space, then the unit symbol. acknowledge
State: 2058.4754 m³
